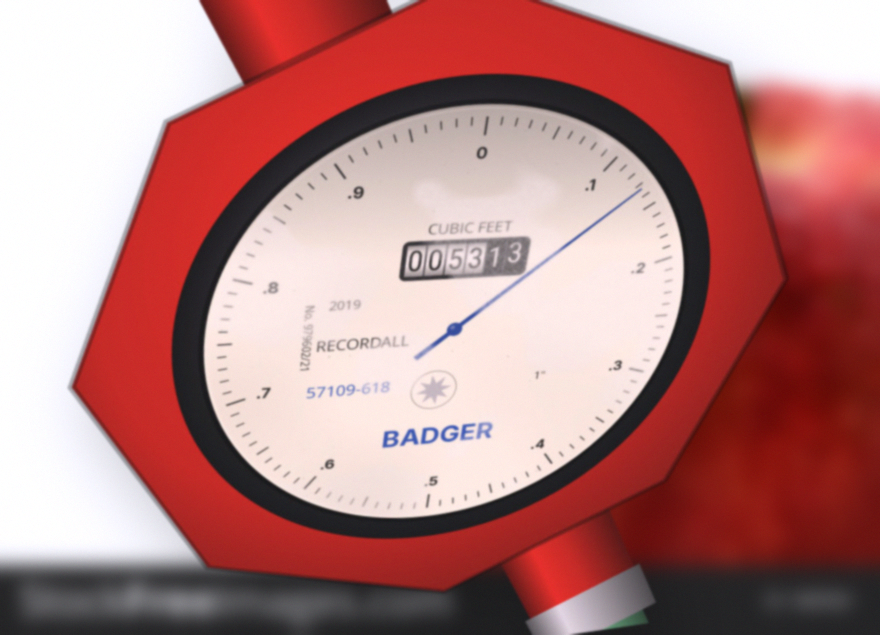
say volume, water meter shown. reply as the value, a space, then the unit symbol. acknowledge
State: 5313.13 ft³
